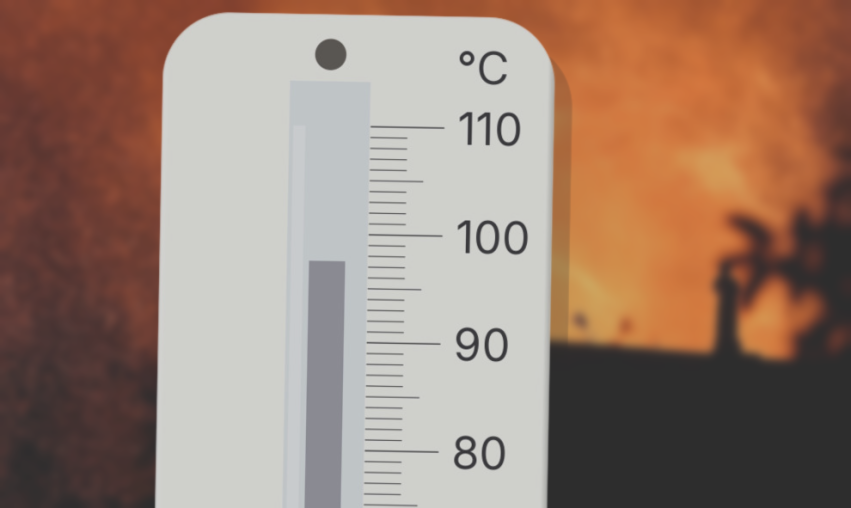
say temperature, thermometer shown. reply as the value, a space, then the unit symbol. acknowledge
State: 97.5 °C
